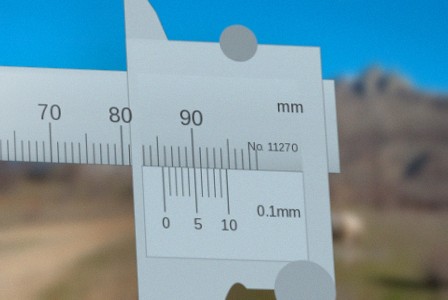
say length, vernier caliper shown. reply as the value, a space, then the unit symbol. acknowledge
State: 85.6 mm
